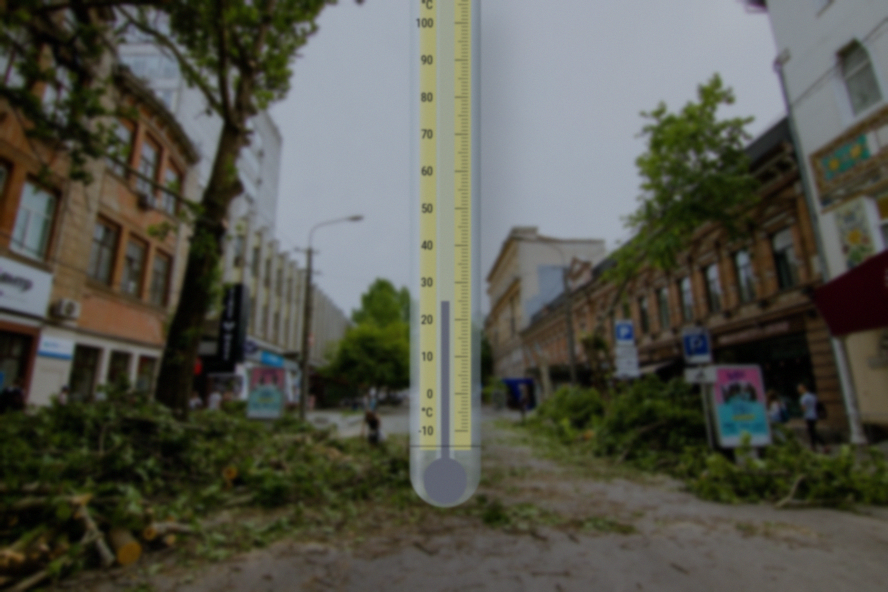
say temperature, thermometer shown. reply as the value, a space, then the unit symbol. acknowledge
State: 25 °C
